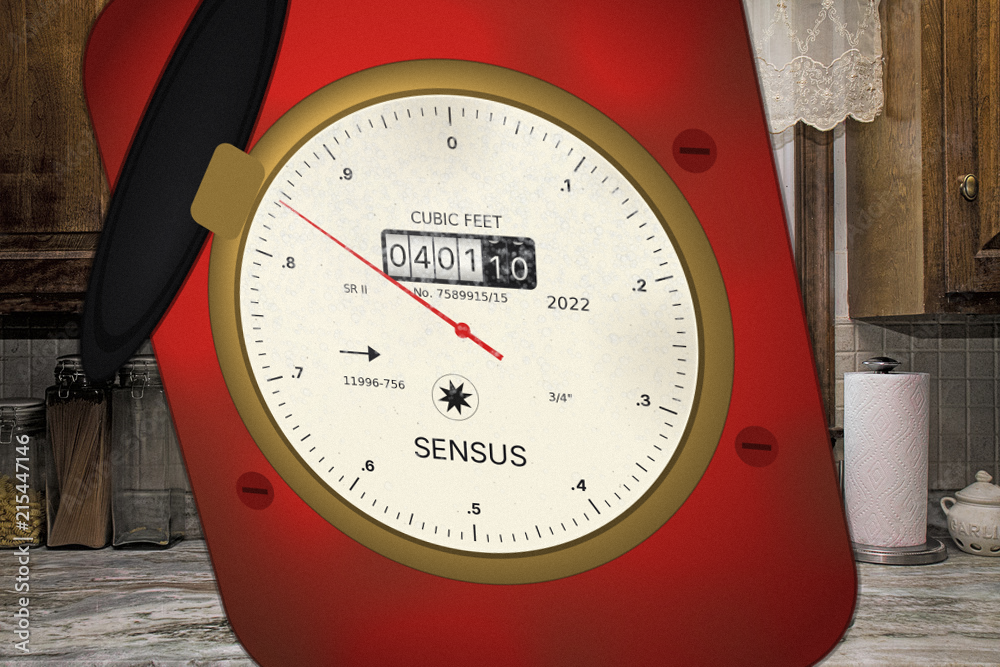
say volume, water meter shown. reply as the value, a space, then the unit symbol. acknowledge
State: 40109.84 ft³
